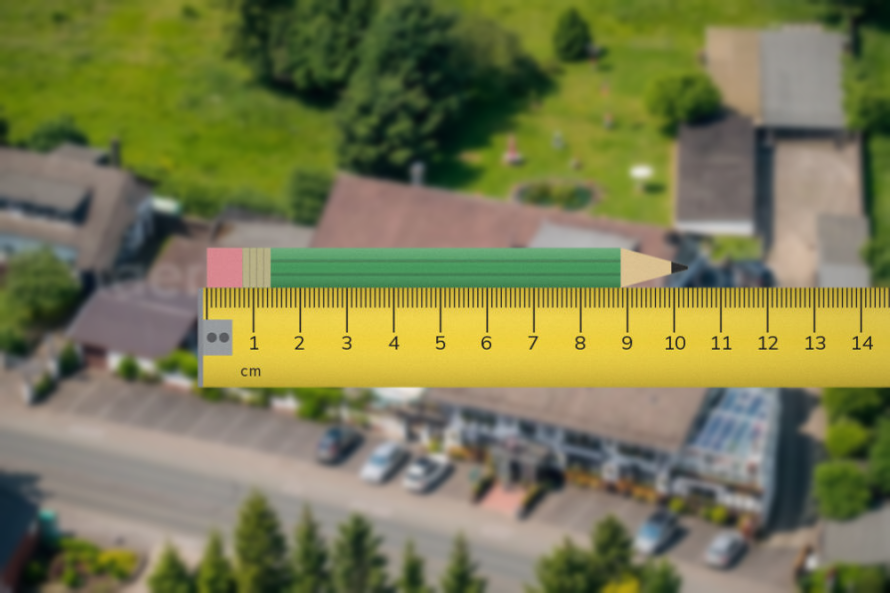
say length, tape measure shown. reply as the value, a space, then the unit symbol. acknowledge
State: 10.3 cm
